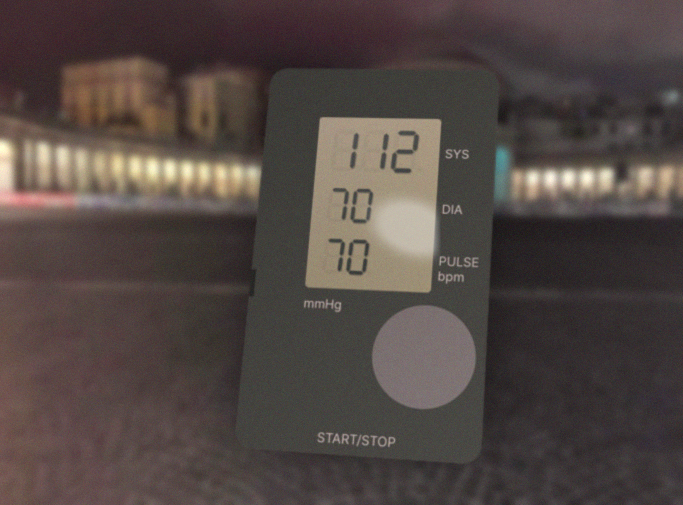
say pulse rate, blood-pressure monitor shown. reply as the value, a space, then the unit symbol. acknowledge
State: 70 bpm
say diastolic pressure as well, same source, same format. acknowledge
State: 70 mmHg
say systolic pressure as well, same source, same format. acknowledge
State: 112 mmHg
